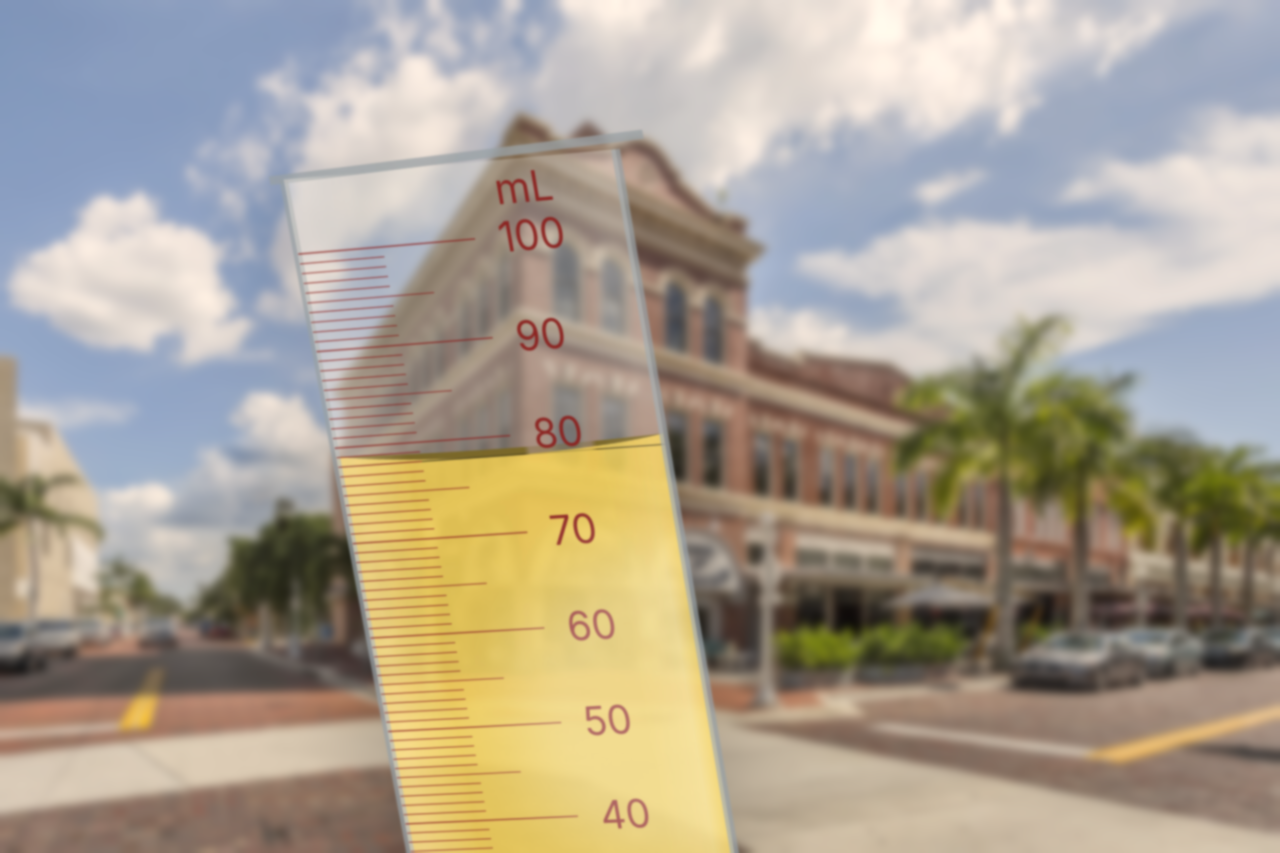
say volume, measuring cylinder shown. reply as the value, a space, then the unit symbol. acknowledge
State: 78 mL
